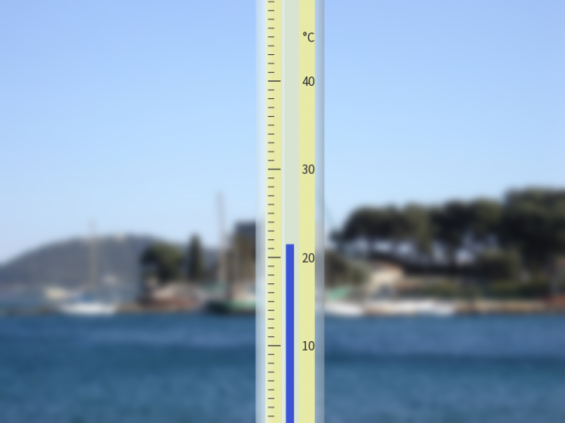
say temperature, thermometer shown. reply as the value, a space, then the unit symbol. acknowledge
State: 21.5 °C
